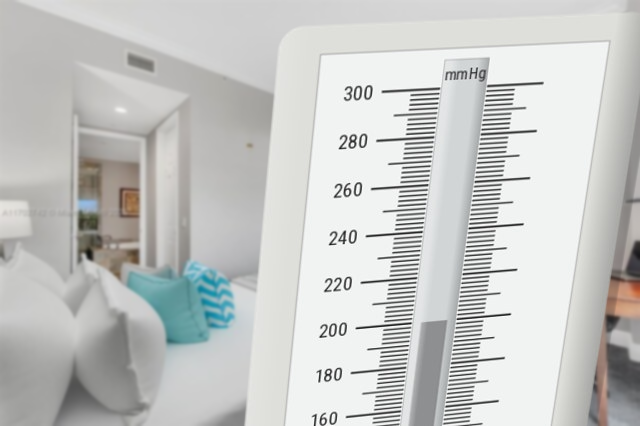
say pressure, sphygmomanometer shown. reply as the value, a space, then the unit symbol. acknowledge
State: 200 mmHg
